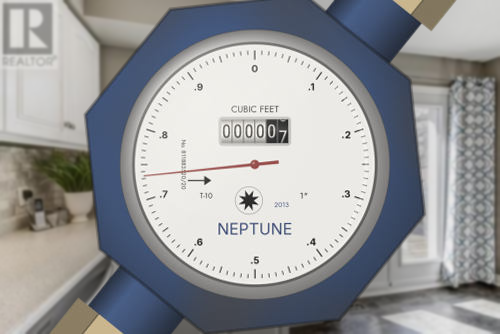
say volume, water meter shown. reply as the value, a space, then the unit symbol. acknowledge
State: 6.73 ft³
